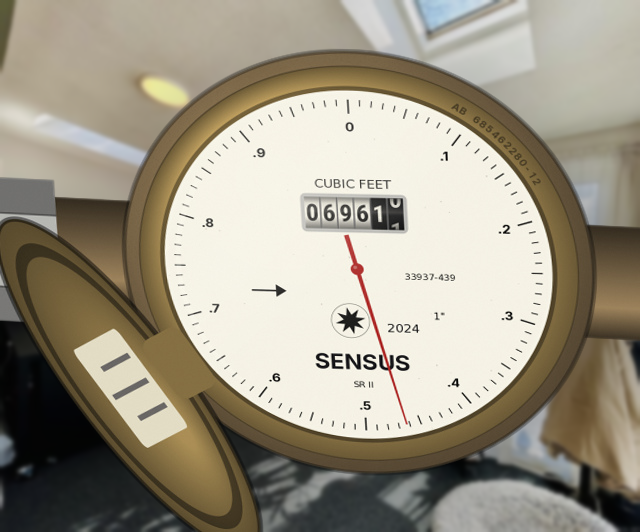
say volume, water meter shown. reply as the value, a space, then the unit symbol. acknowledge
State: 69610.46 ft³
